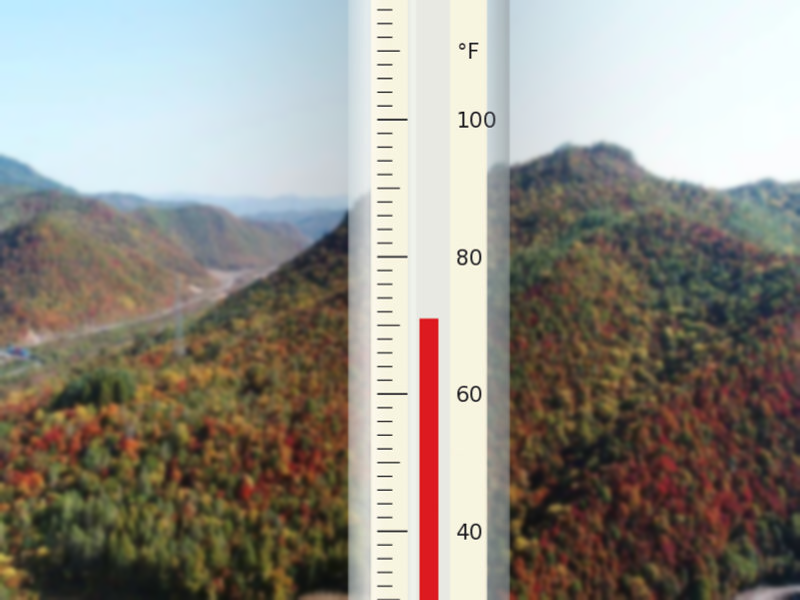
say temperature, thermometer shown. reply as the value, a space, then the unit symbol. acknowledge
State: 71 °F
